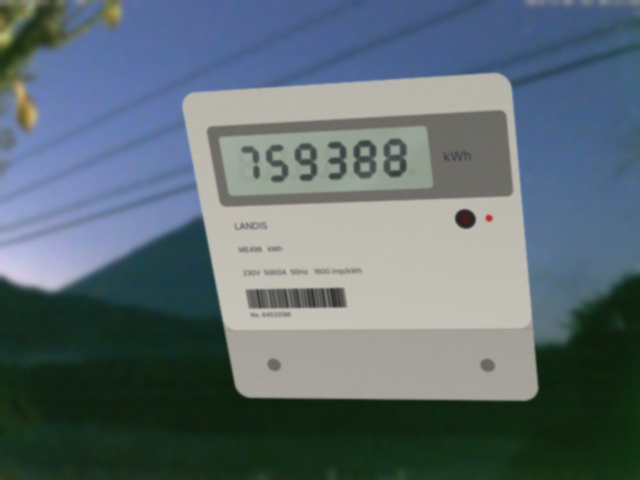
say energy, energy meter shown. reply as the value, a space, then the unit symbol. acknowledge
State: 759388 kWh
